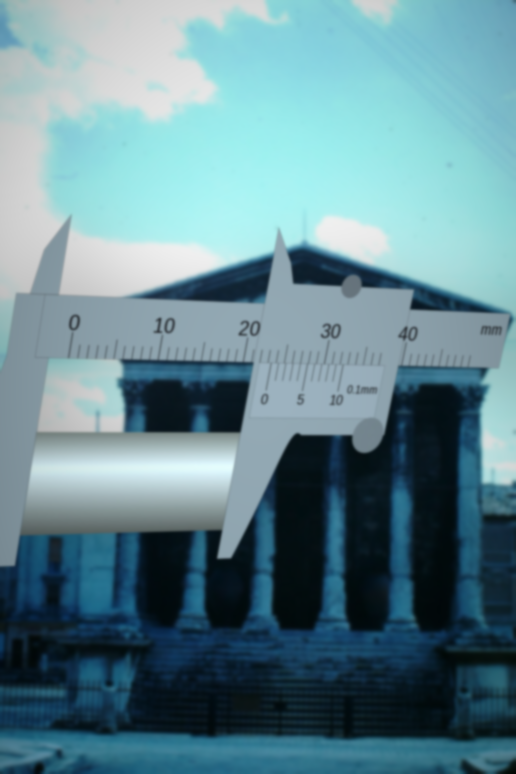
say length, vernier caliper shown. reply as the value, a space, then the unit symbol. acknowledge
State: 23.4 mm
